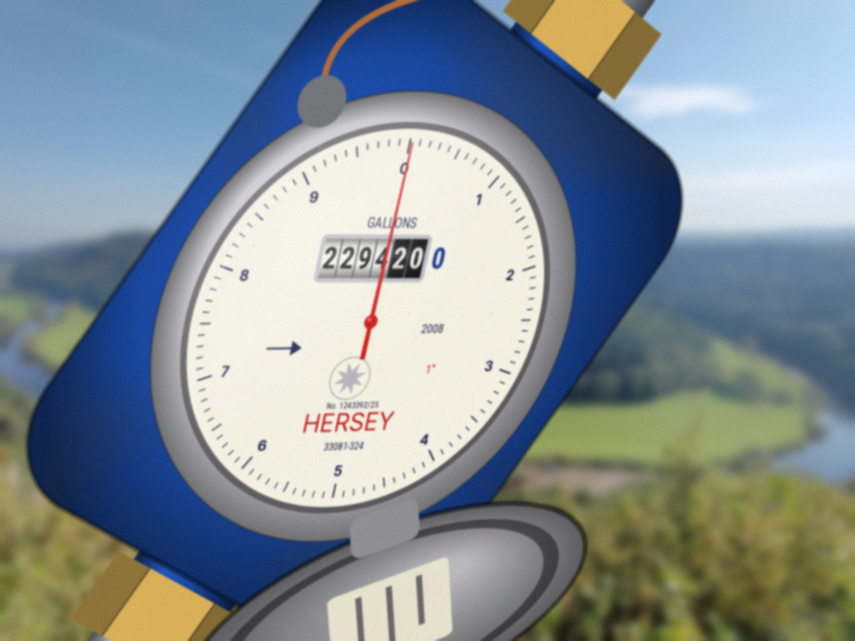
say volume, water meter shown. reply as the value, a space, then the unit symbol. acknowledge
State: 2294200.0 gal
